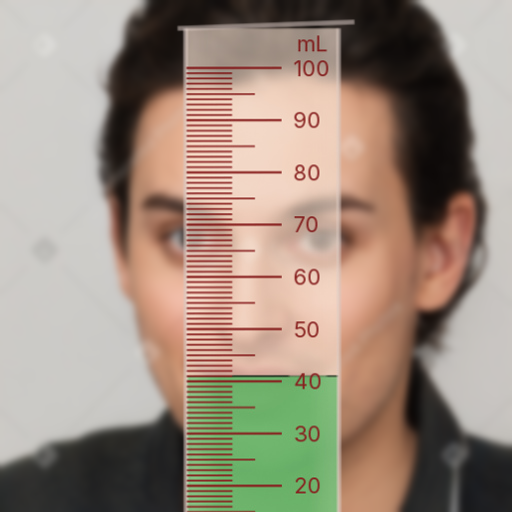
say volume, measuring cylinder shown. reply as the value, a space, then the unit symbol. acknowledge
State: 41 mL
